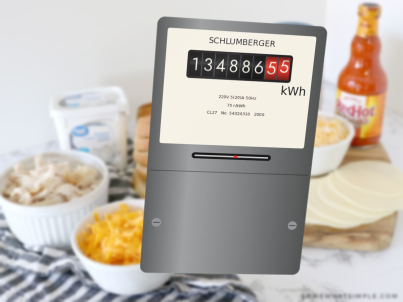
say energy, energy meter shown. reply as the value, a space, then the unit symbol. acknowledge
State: 134886.55 kWh
